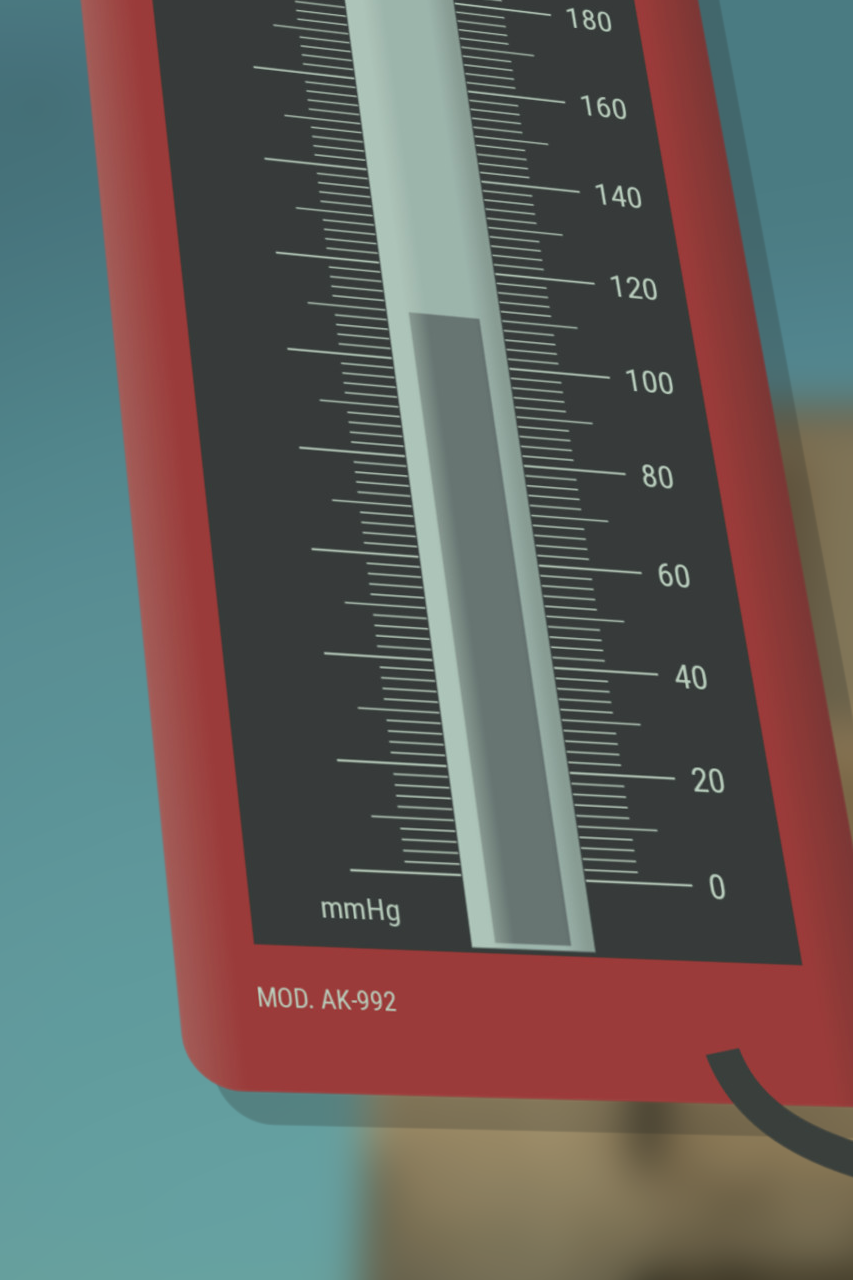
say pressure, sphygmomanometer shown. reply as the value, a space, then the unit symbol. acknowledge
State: 110 mmHg
